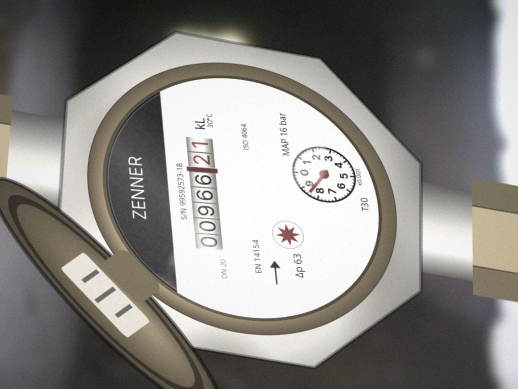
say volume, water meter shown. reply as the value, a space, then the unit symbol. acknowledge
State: 966.218 kL
